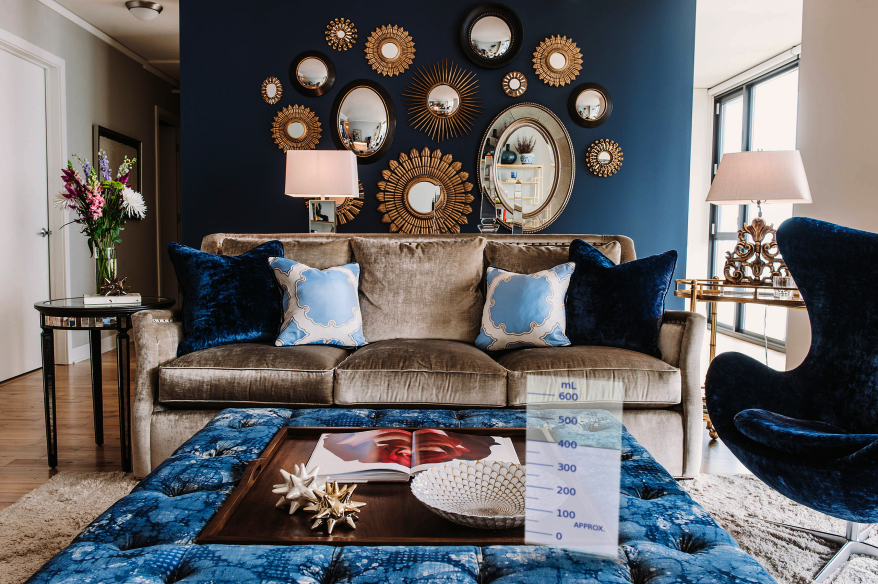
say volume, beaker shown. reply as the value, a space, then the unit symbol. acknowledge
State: 400 mL
